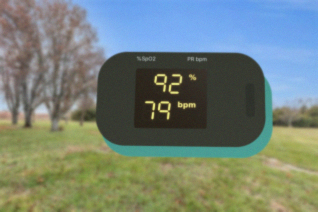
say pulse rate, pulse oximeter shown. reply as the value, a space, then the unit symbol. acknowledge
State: 79 bpm
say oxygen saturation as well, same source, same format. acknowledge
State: 92 %
